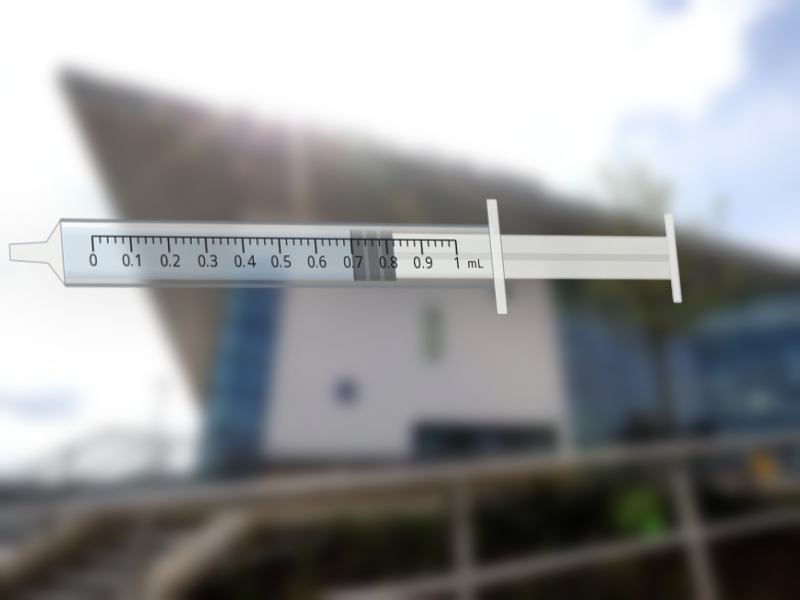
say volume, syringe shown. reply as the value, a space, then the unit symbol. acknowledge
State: 0.7 mL
